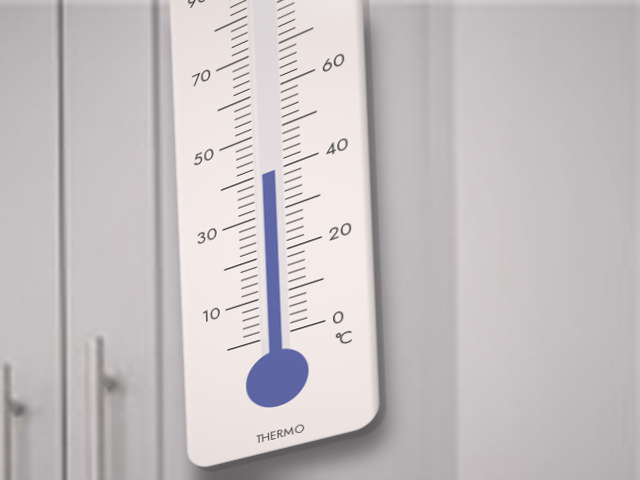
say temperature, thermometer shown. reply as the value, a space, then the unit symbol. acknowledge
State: 40 °C
